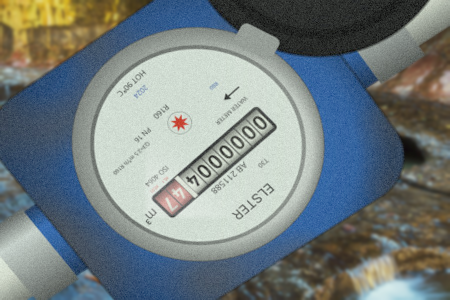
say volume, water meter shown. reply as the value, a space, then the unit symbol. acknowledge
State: 4.47 m³
